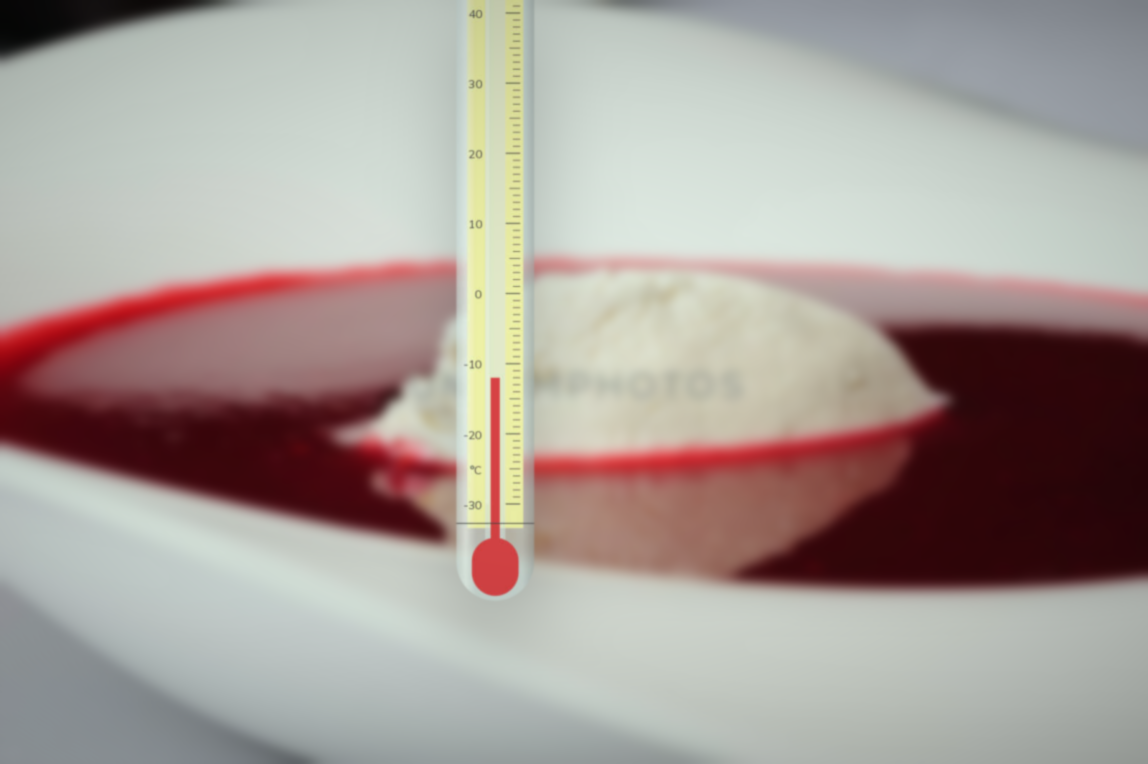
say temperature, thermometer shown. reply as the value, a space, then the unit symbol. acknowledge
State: -12 °C
